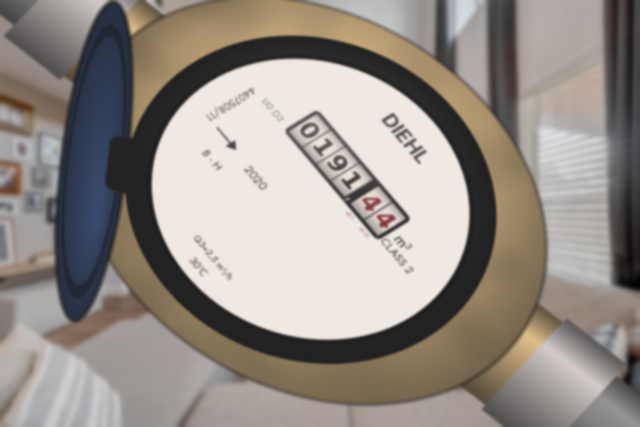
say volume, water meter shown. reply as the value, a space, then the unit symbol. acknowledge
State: 191.44 m³
